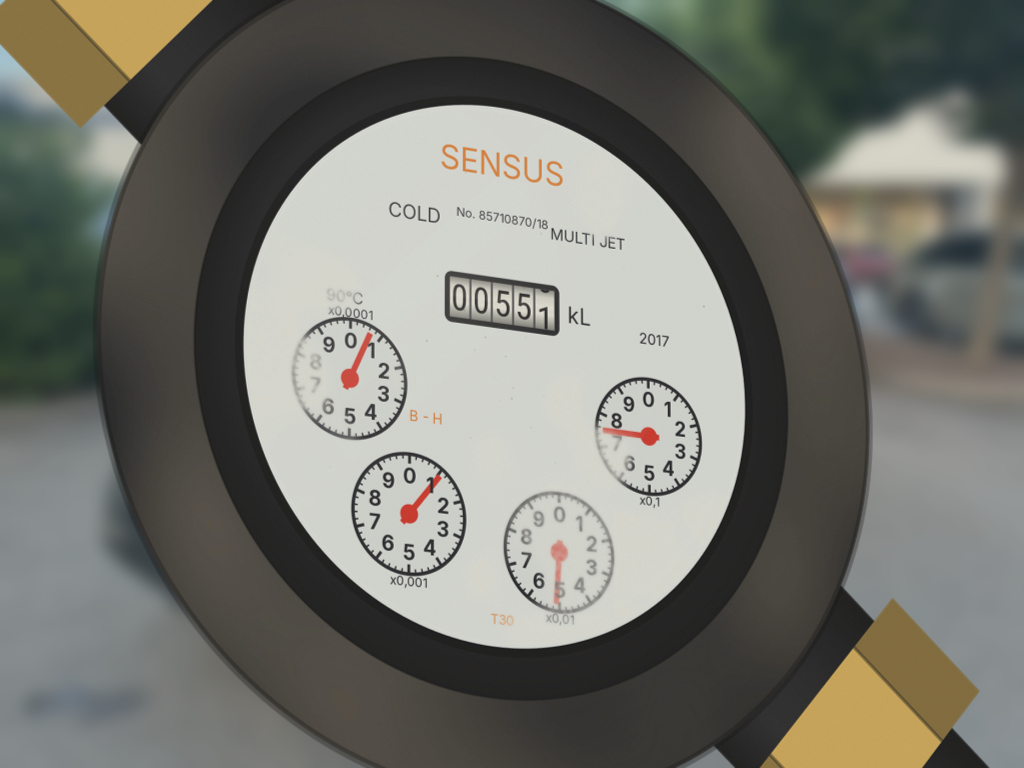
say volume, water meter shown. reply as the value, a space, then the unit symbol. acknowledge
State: 550.7510 kL
